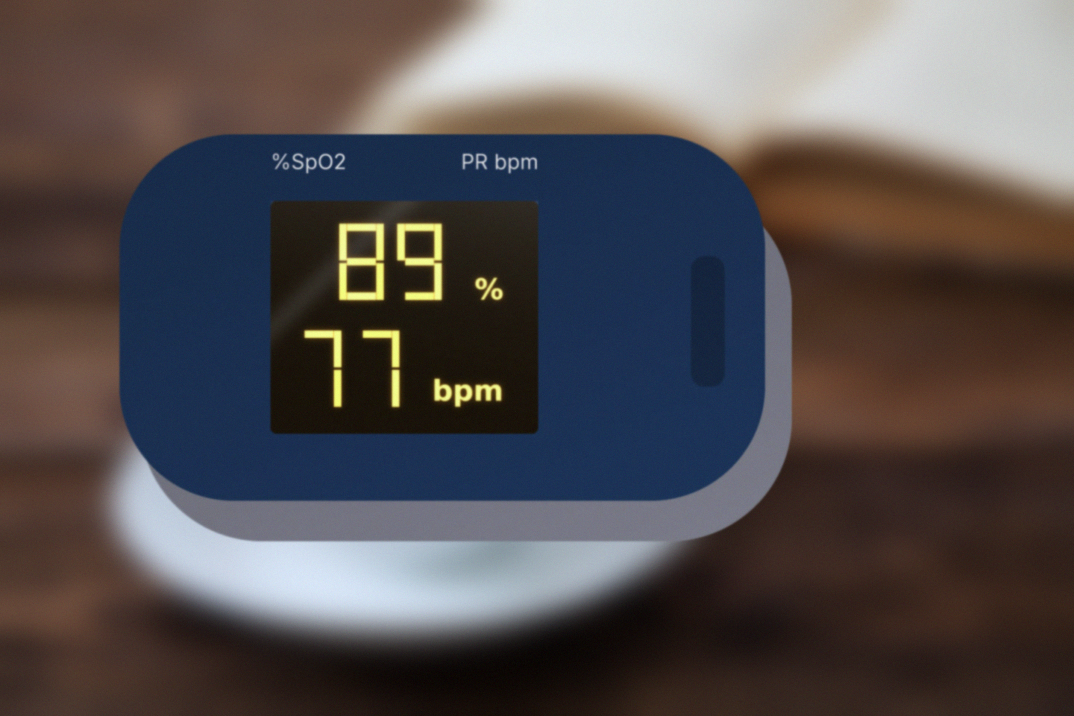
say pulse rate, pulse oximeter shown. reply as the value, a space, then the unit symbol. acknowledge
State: 77 bpm
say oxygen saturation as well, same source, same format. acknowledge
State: 89 %
